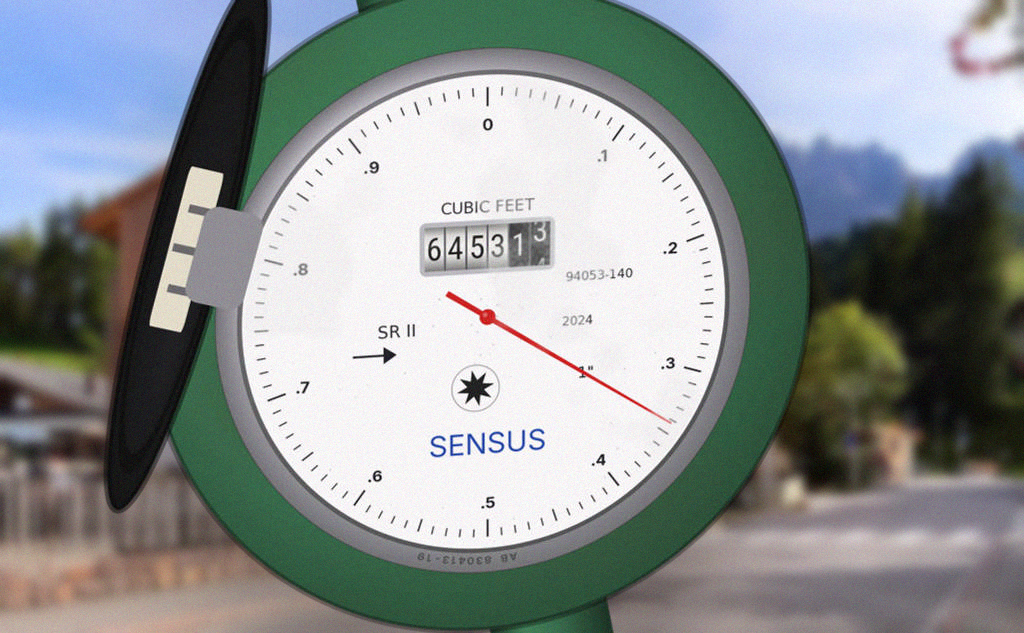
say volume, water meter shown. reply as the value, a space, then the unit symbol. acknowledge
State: 645313.34 ft³
